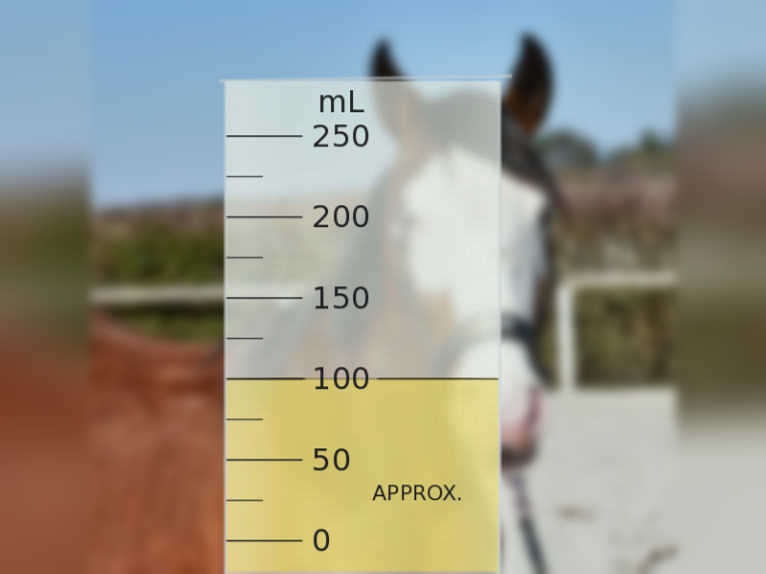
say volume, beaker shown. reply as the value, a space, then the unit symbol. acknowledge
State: 100 mL
